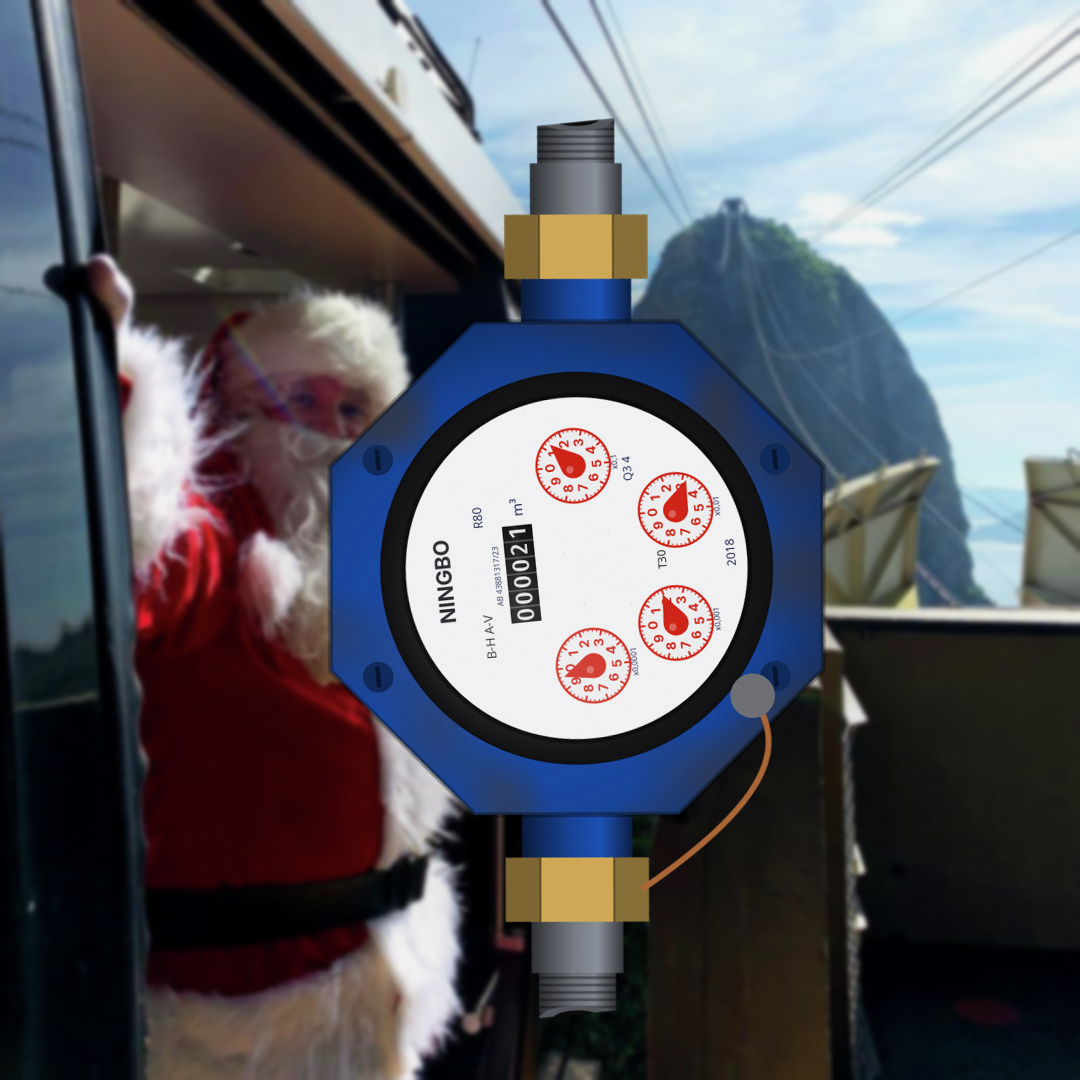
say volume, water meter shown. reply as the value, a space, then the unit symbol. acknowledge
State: 21.1319 m³
